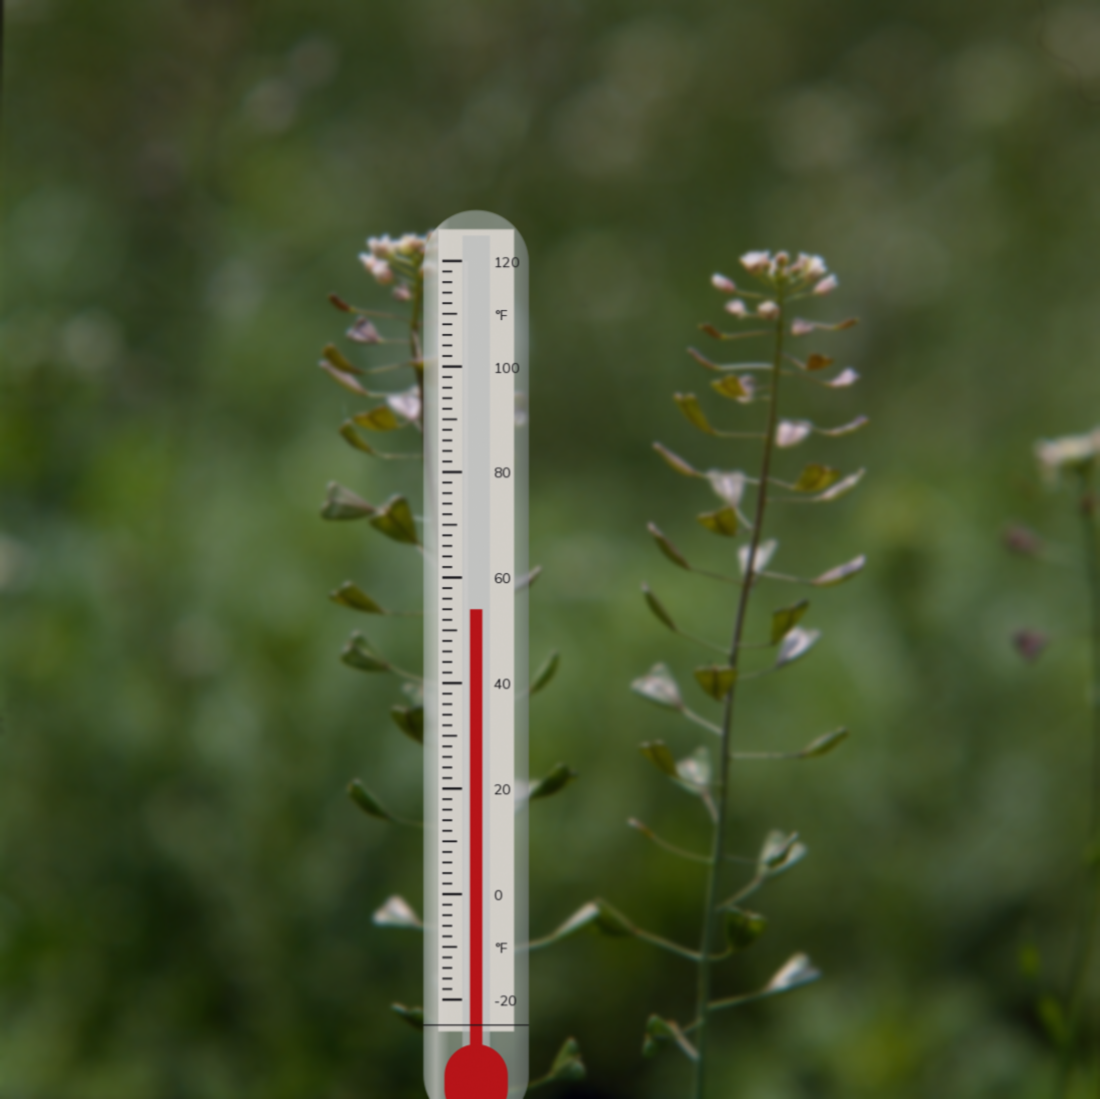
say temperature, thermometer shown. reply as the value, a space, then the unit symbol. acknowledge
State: 54 °F
